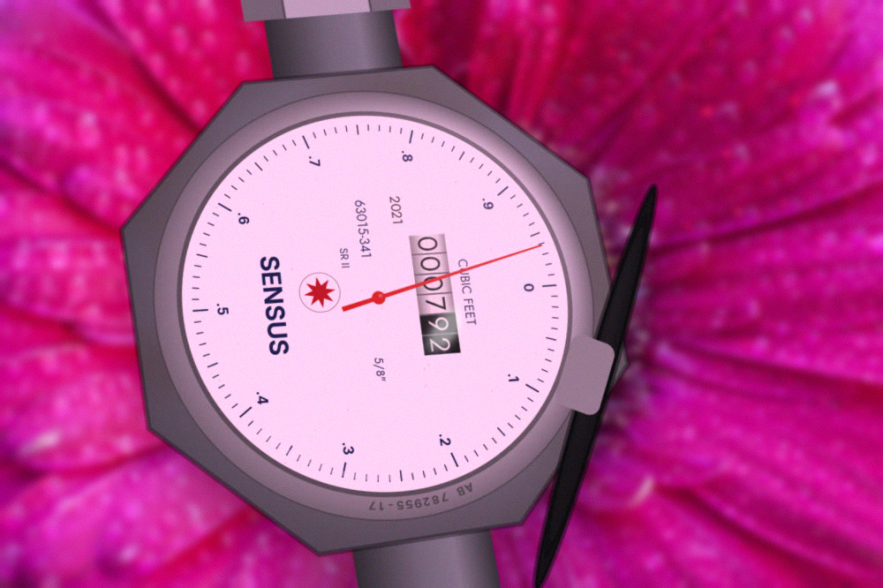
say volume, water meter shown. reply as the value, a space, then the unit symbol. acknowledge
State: 791.96 ft³
